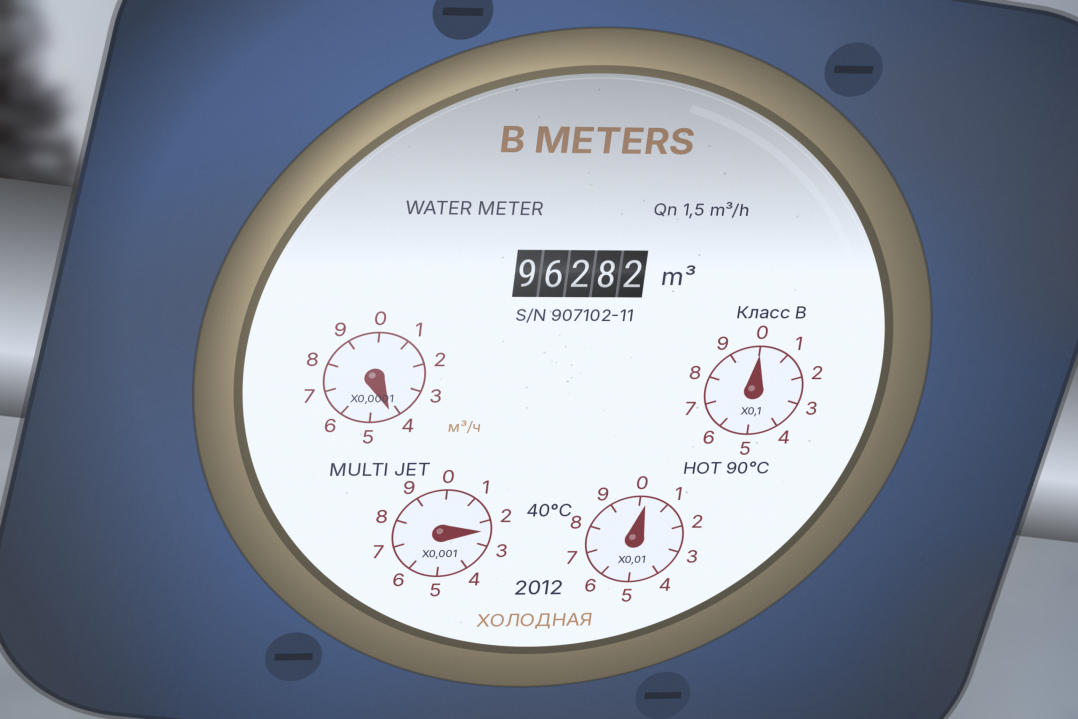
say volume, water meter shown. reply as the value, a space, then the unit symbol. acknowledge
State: 96282.0024 m³
